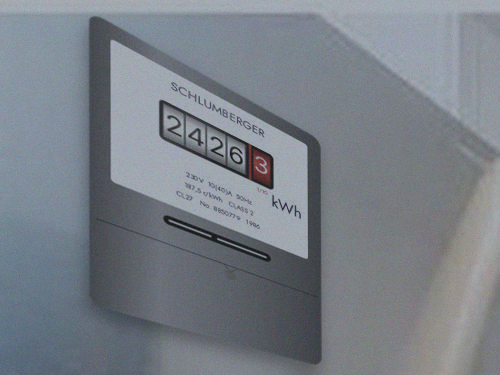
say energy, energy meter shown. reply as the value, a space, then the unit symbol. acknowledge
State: 2426.3 kWh
